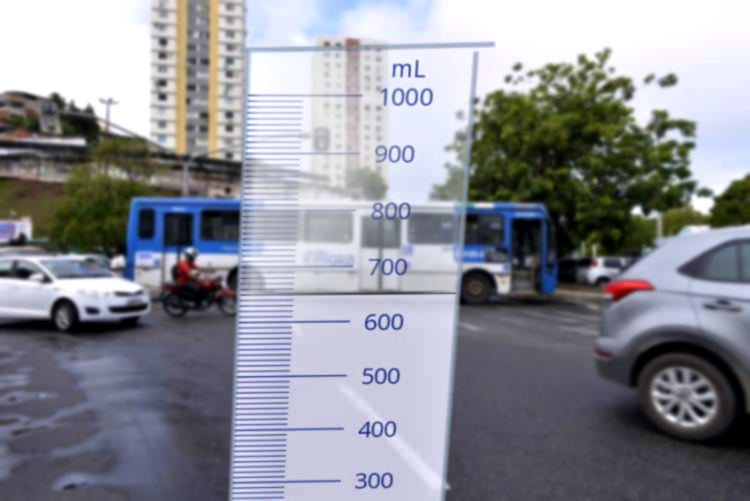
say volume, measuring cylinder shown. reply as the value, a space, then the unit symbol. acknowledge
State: 650 mL
